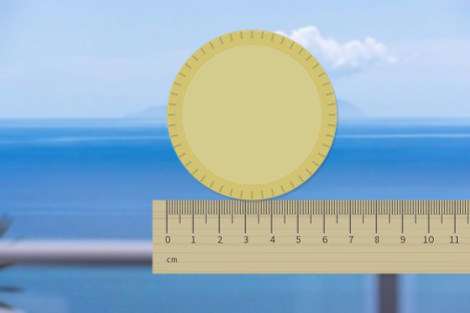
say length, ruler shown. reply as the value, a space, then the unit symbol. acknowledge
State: 6.5 cm
